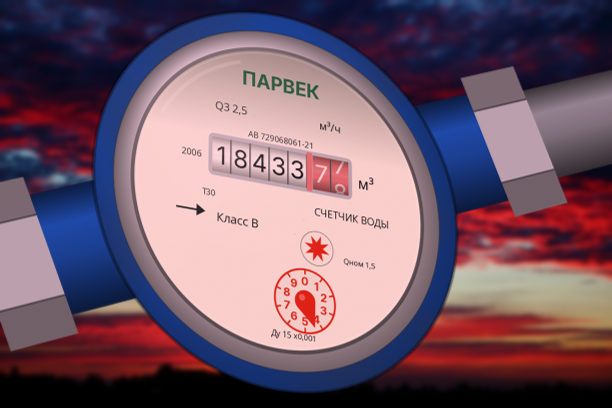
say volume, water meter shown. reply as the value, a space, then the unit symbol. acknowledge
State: 18433.774 m³
